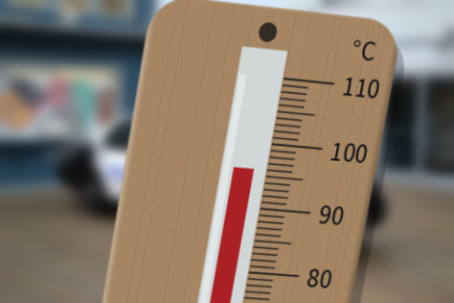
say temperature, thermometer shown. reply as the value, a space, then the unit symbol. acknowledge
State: 96 °C
